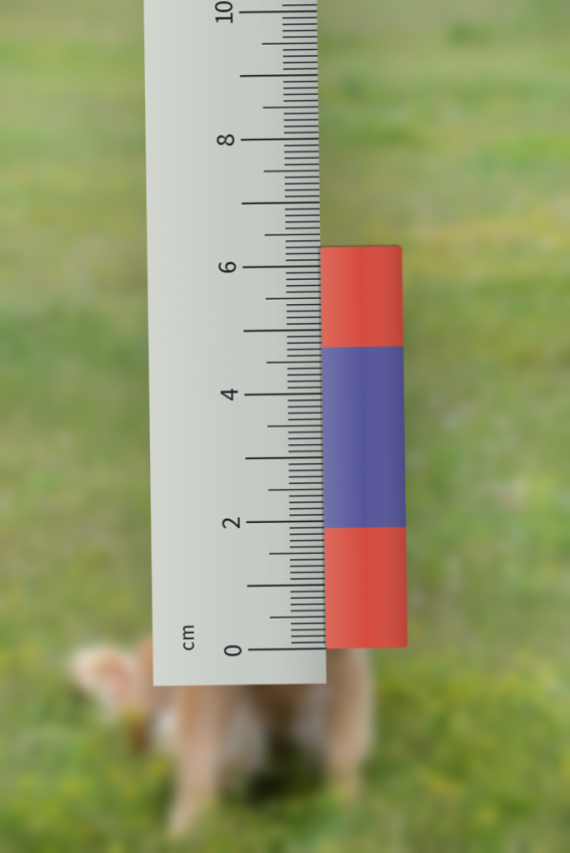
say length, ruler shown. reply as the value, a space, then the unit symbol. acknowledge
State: 6.3 cm
